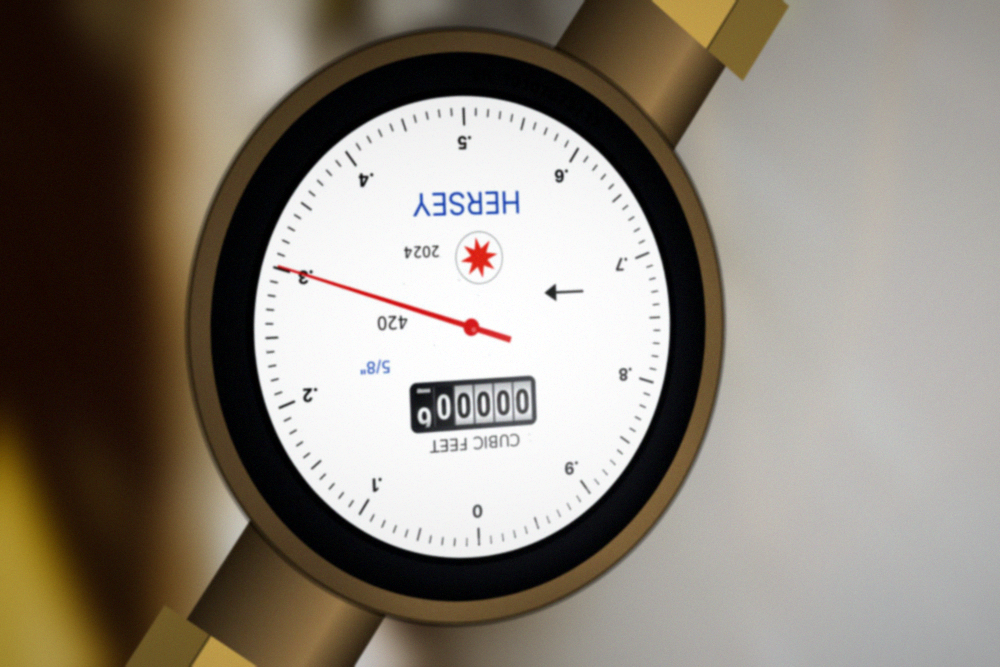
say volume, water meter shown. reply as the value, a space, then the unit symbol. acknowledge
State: 6.30 ft³
